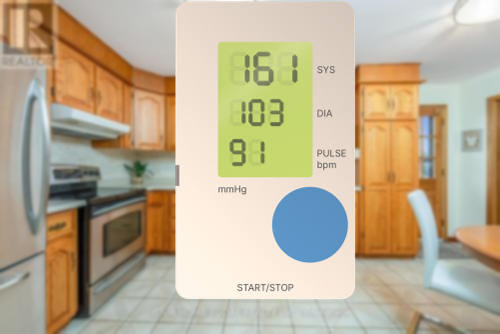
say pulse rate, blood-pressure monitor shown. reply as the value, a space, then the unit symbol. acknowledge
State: 91 bpm
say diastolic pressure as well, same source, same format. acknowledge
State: 103 mmHg
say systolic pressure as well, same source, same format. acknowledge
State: 161 mmHg
